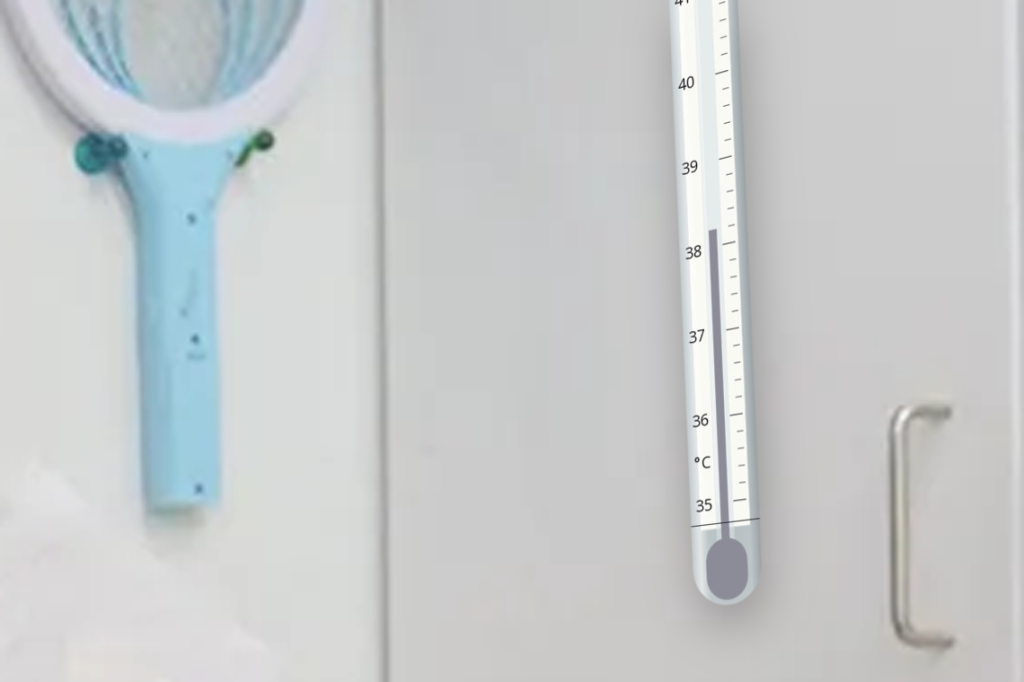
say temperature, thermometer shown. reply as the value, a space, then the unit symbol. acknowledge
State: 38.2 °C
